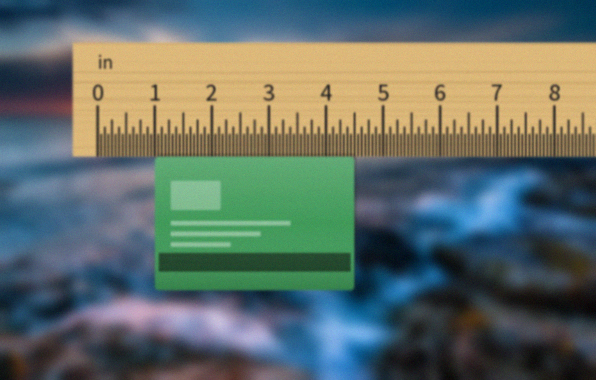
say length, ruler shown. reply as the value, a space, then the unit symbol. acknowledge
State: 3.5 in
